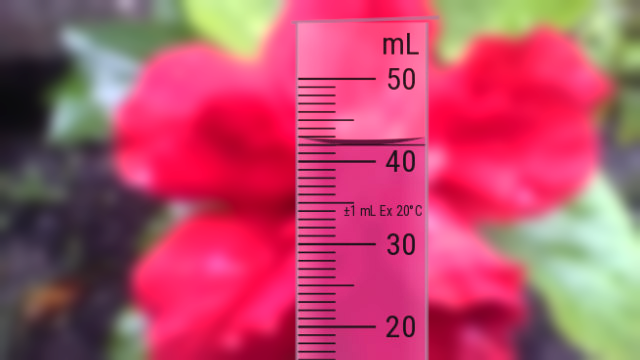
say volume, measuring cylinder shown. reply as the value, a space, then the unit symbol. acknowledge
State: 42 mL
